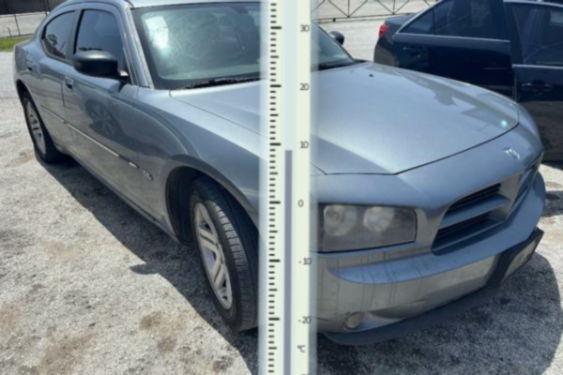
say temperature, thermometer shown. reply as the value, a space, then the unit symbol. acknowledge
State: 9 °C
